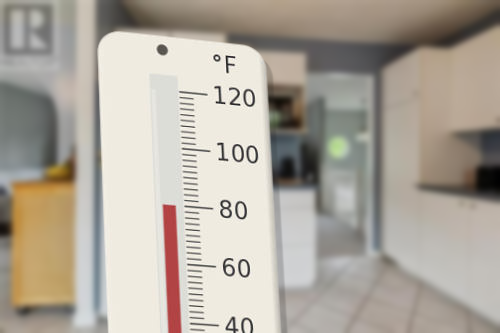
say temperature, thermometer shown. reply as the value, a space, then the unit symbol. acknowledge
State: 80 °F
